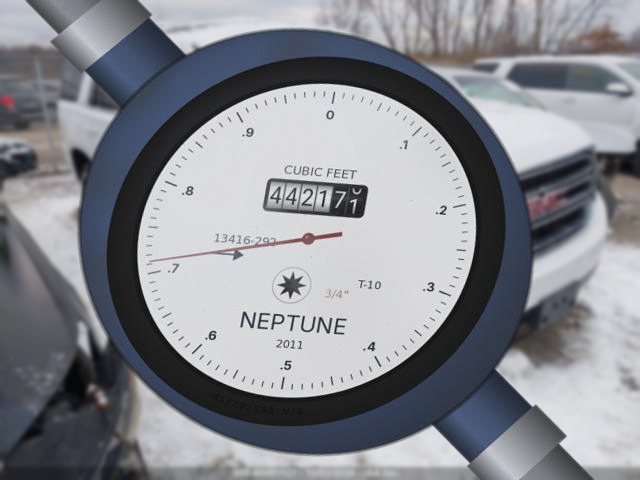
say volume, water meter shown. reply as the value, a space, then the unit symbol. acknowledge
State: 442170.71 ft³
